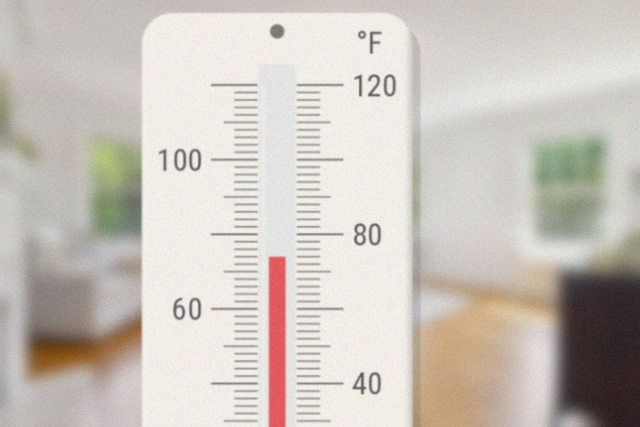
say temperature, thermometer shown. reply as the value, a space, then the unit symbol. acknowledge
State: 74 °F
